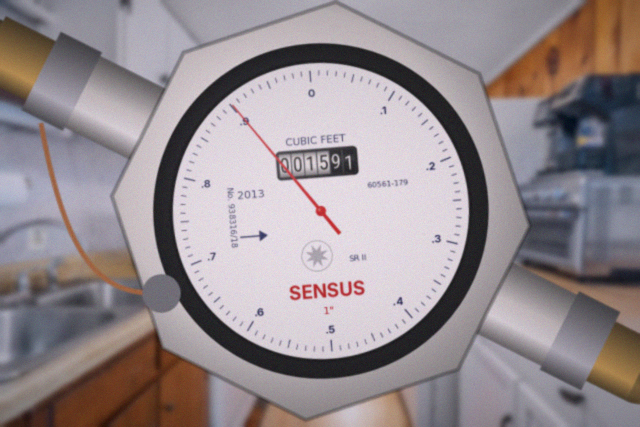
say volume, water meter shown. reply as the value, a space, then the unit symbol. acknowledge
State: 1590.90 ft³
